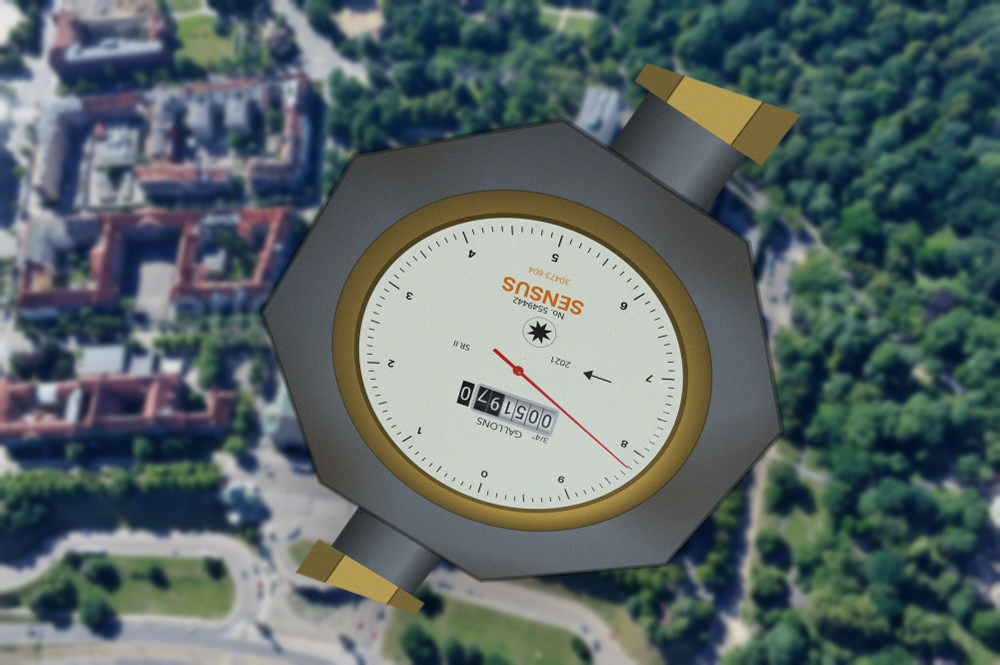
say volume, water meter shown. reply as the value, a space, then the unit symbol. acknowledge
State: 51968.2 gal
